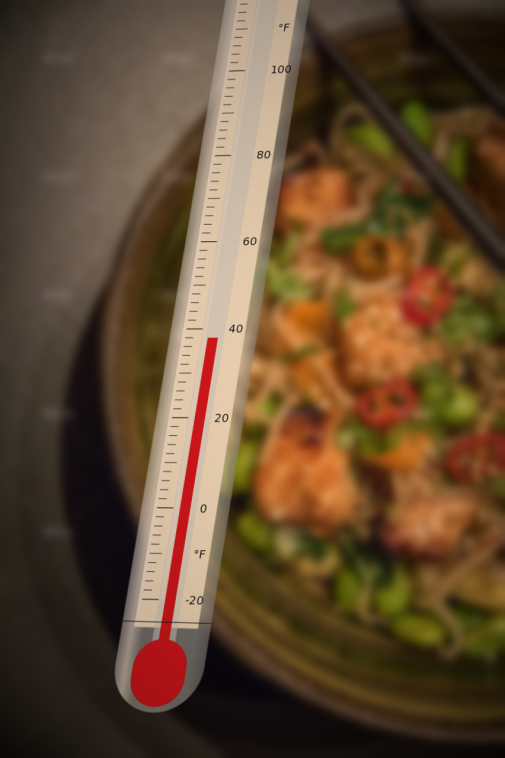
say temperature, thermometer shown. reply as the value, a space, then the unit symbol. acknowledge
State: 38 °F
